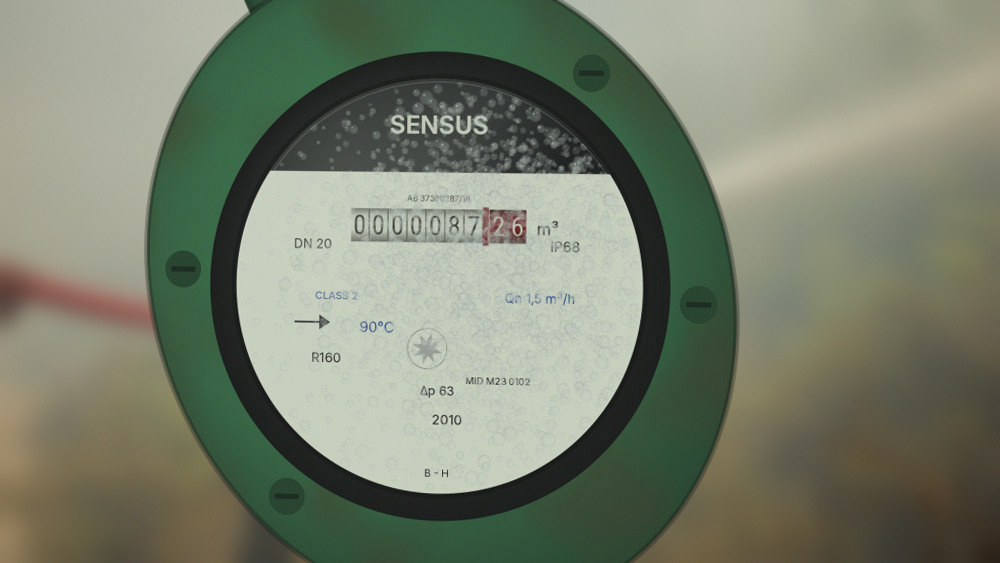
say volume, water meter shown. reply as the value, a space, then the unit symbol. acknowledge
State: 87.26 m³
